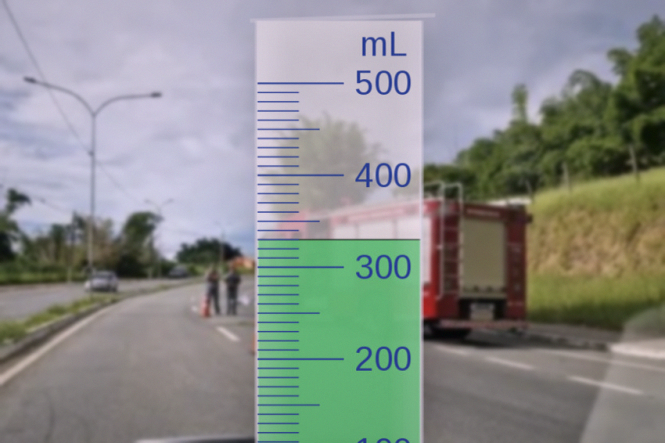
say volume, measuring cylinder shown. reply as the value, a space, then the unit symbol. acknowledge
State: 330 mL
